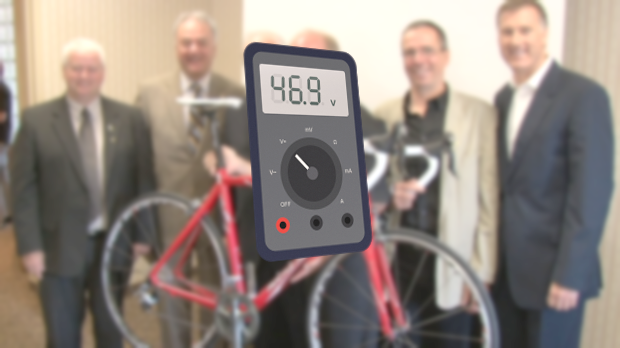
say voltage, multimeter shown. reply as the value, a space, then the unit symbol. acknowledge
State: 46.9 V
